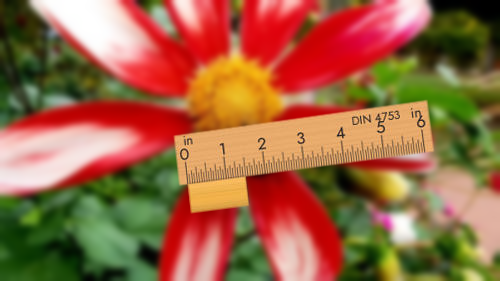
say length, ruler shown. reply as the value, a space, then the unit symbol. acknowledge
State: 1.5 in
